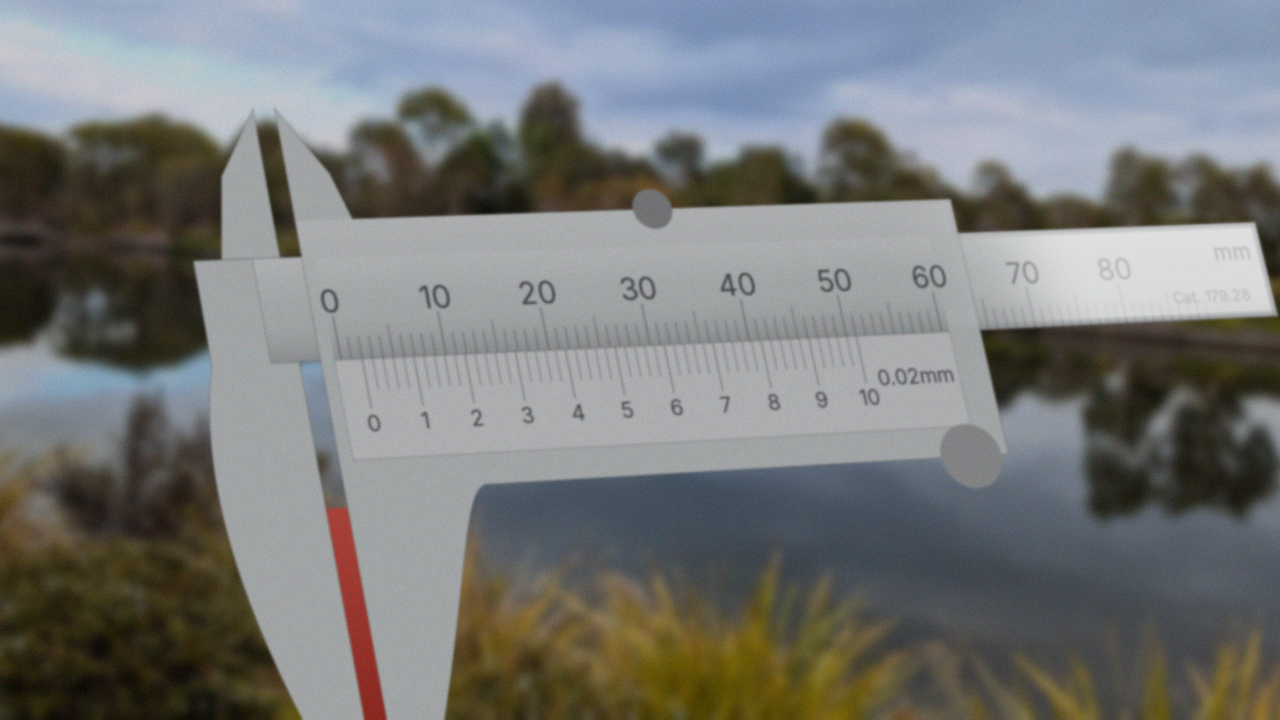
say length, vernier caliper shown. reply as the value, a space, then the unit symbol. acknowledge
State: 2.0 mm
